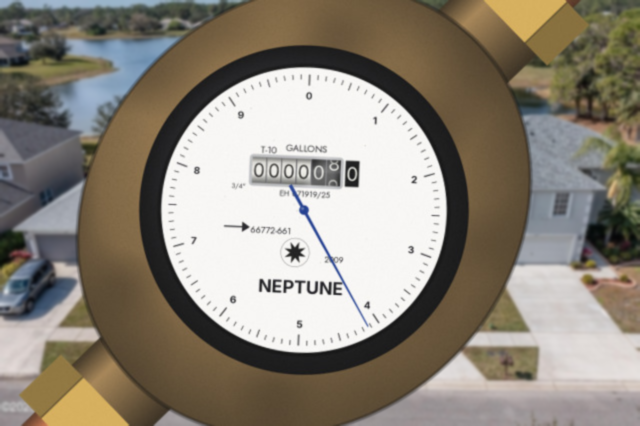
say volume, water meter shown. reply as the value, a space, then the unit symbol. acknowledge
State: 84.1 gal
